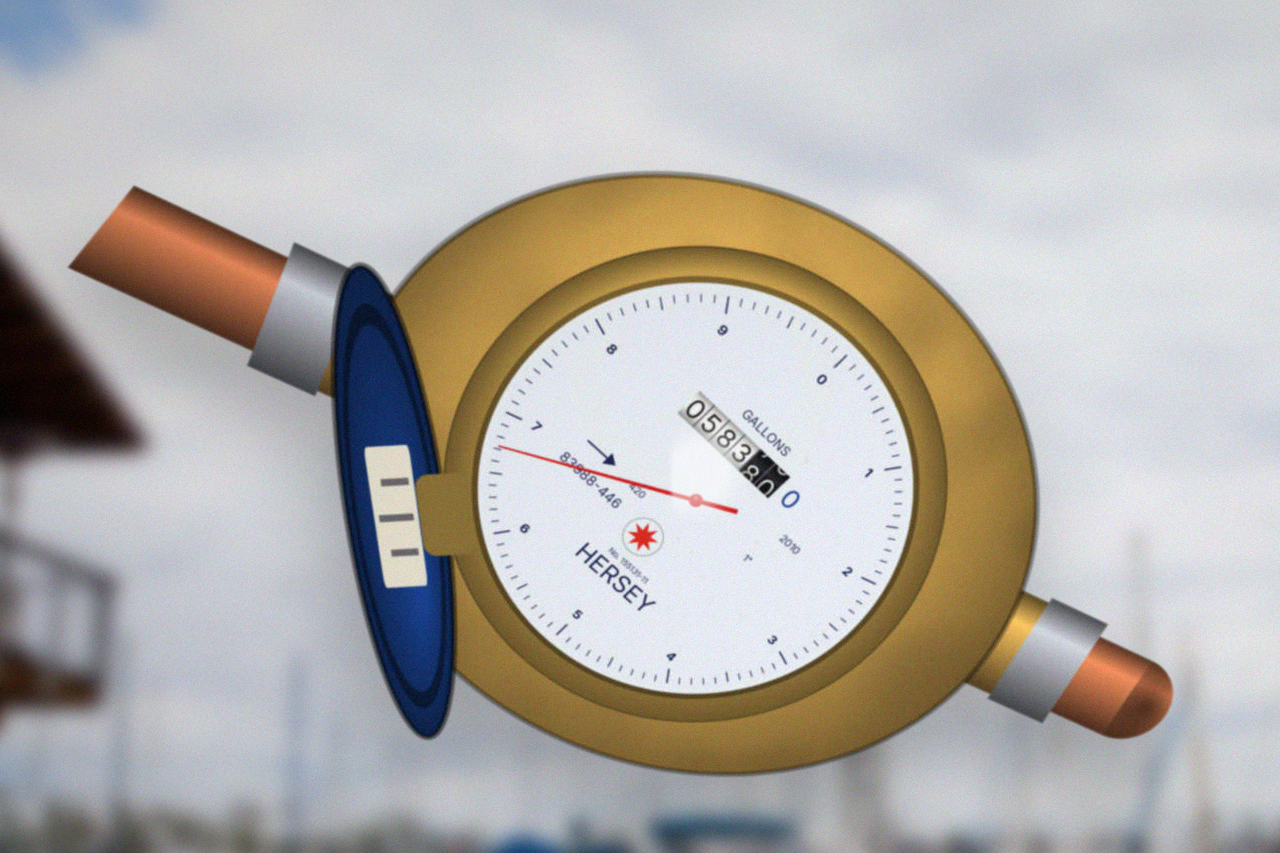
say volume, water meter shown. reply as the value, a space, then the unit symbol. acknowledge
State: 583796.7 gal
